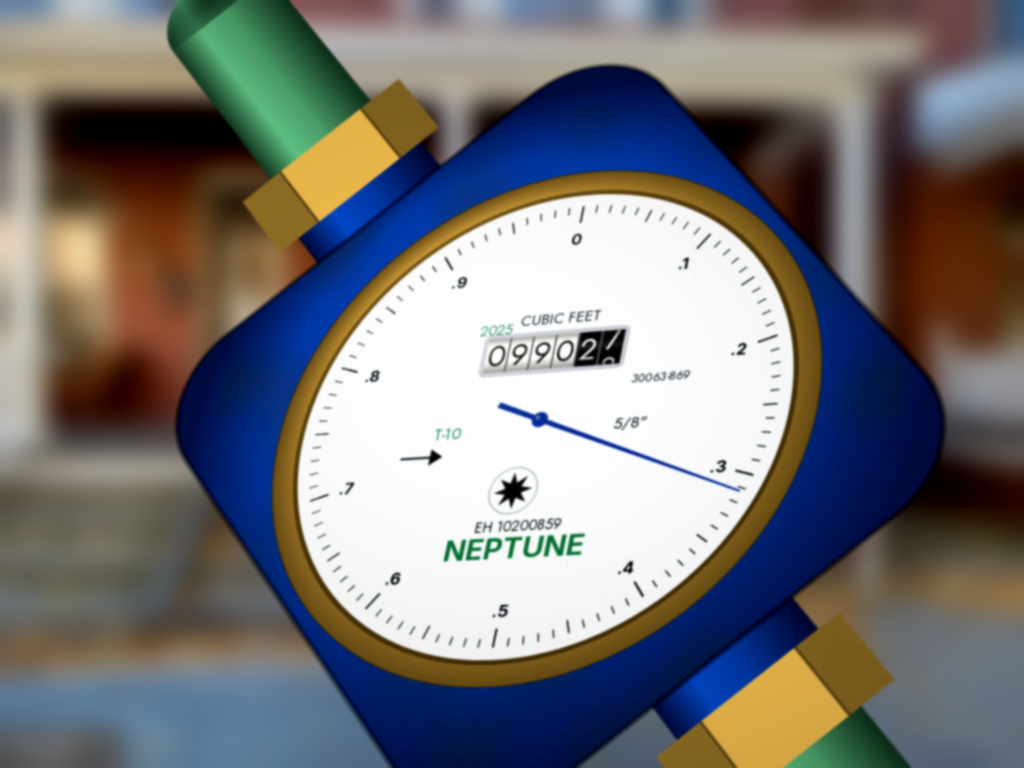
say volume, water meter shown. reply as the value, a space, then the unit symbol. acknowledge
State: 99027.31 ft³
